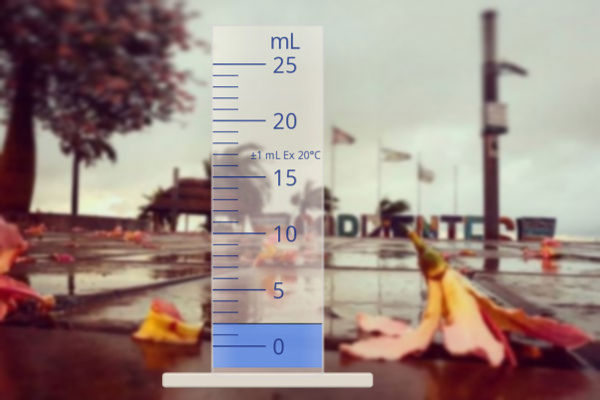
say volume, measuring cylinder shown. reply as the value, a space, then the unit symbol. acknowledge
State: 2 mL
